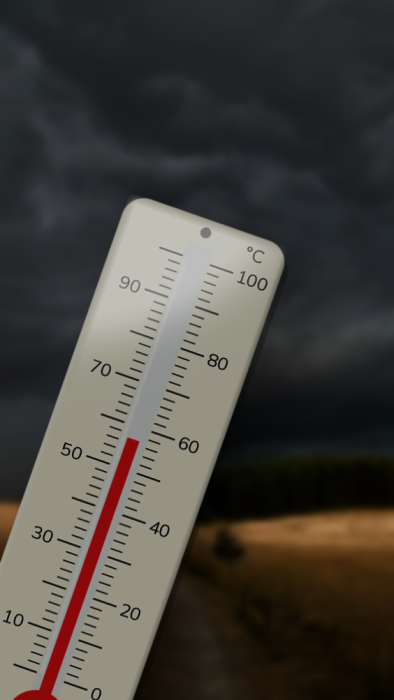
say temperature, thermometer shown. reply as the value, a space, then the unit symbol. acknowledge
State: 57 °C
